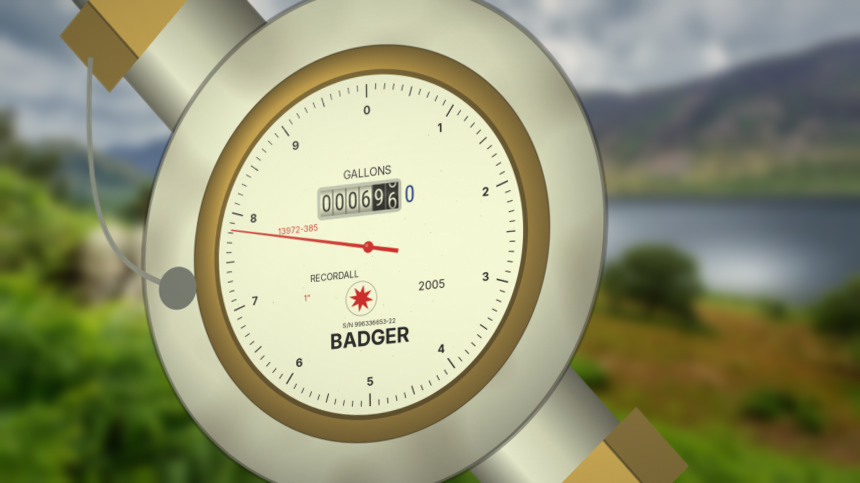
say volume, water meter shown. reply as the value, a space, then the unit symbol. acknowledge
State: 6957.8 gal
